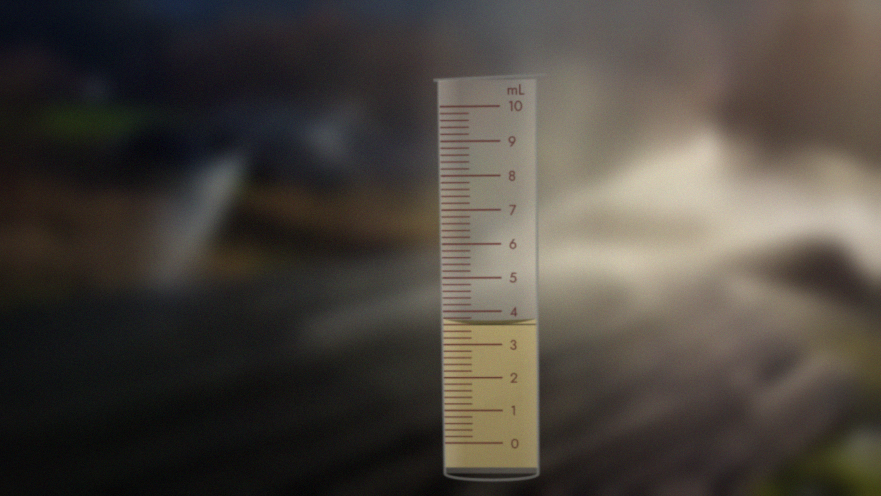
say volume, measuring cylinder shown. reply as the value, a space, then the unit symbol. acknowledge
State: 3.6 mL
